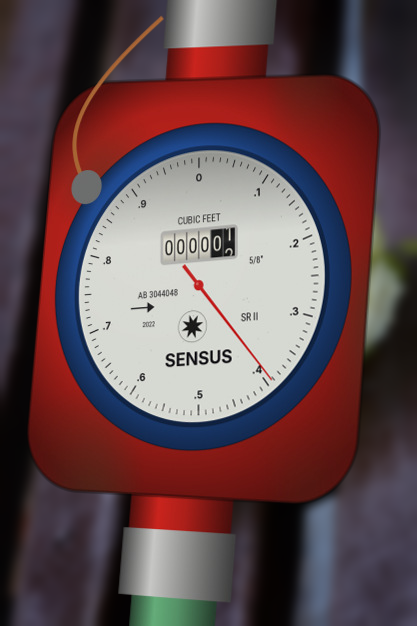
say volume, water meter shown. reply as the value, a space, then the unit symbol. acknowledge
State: 1.39 ft³
